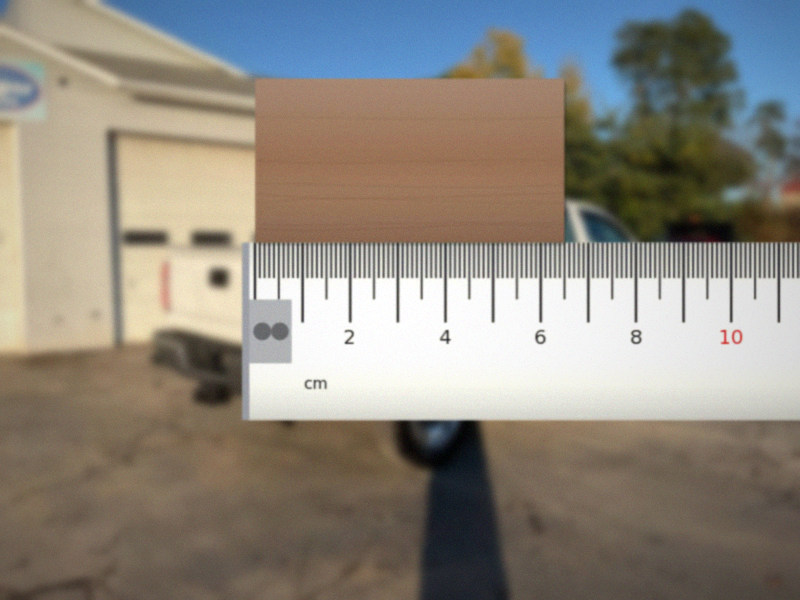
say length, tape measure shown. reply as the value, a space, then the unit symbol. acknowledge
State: 6.5 cm
